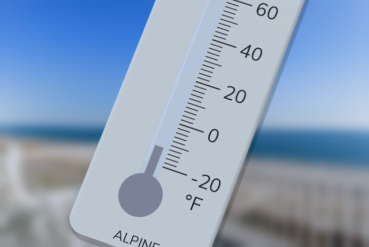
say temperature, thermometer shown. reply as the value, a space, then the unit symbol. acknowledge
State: -12 °F
